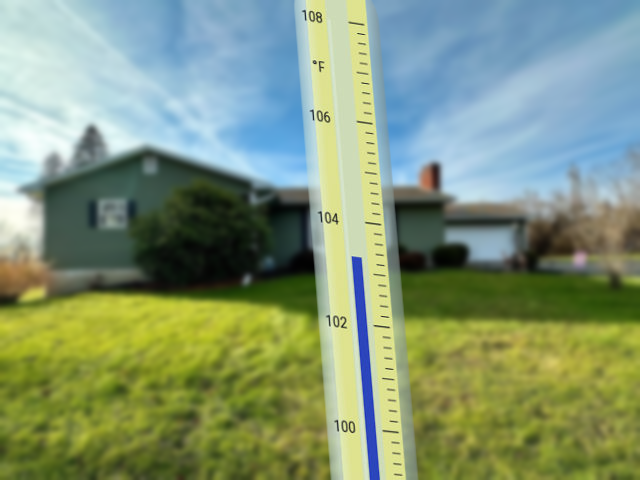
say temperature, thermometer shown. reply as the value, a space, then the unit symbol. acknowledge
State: 103.3 °F
